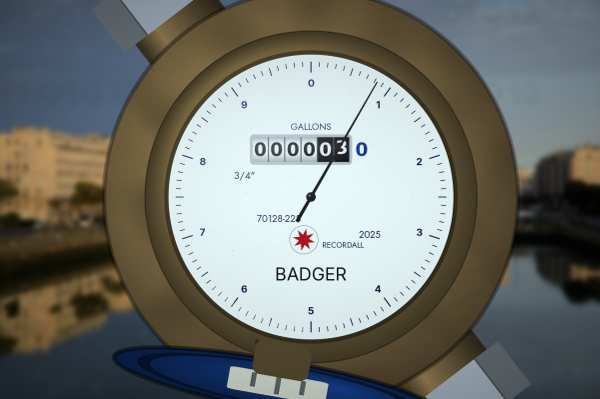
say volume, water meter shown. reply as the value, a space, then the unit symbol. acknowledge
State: 30.8 gal
